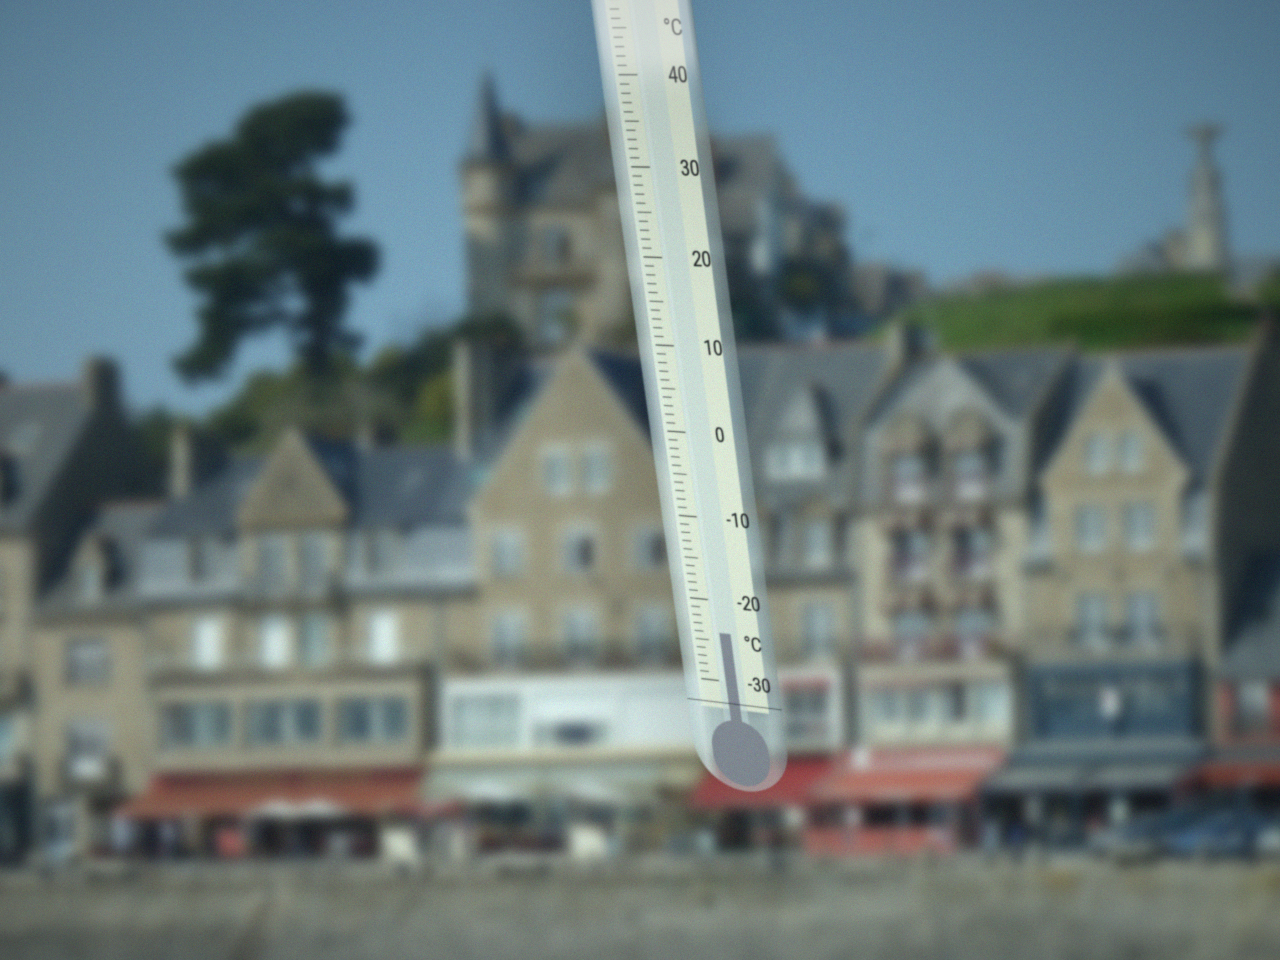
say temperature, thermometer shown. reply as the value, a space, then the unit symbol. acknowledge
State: -24 °C
